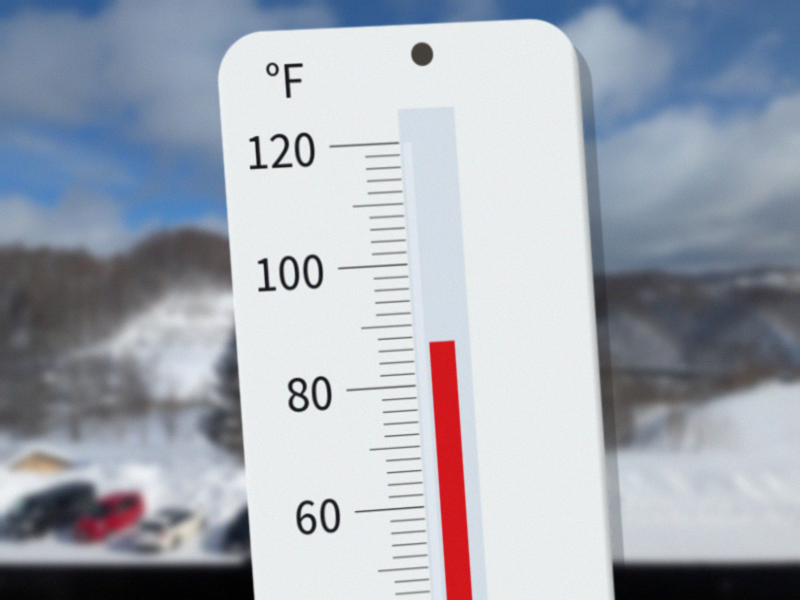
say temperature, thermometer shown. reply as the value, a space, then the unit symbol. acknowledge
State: 87 °F
